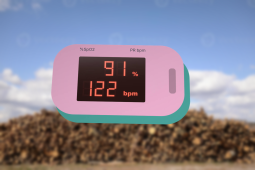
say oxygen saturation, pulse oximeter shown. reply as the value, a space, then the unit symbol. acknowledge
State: 91 %
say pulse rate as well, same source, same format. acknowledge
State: 122 bpm
